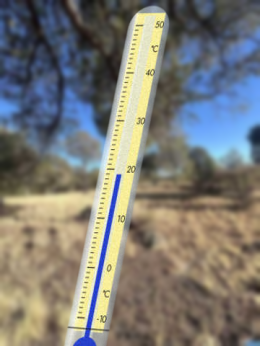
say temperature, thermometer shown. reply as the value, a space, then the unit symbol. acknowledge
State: 19 °C
